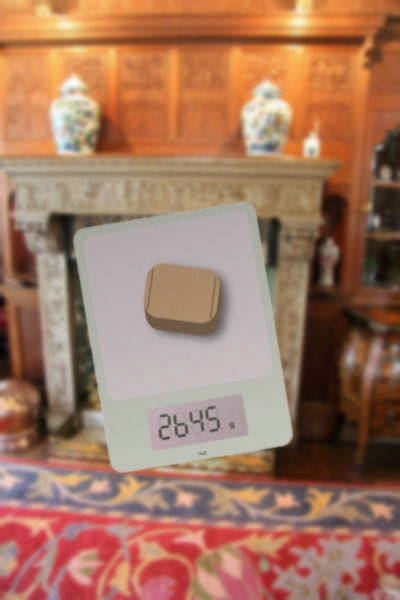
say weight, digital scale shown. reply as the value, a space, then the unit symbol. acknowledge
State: 2645 g
